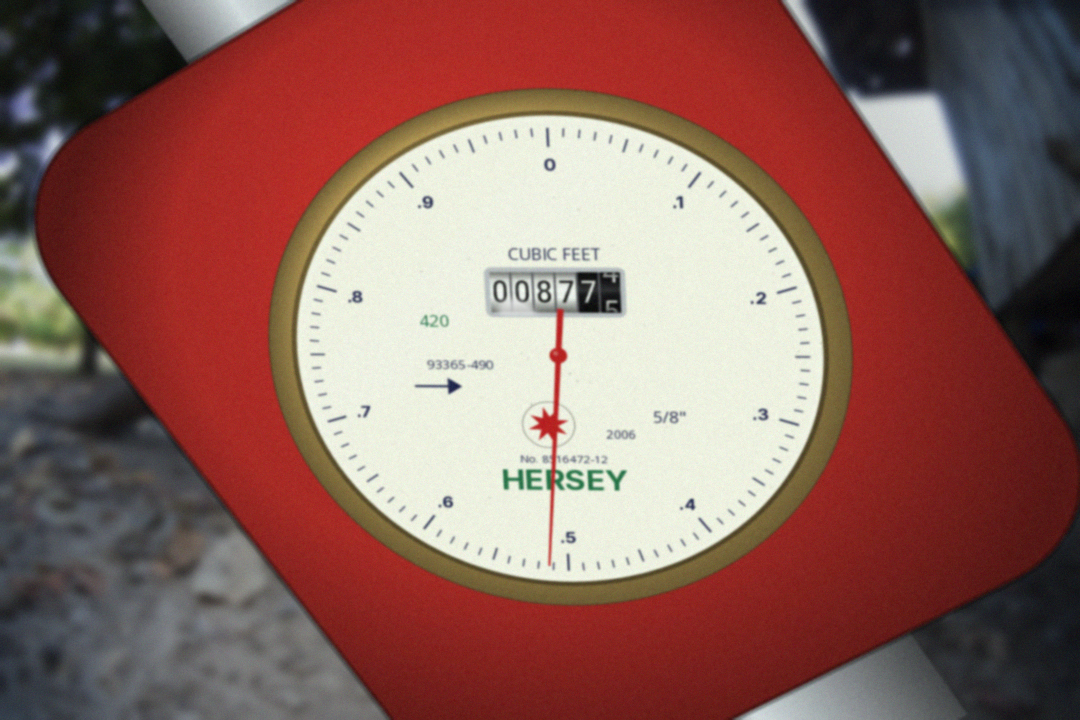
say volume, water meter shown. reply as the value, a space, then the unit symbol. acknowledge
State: 8774.51 ft³
